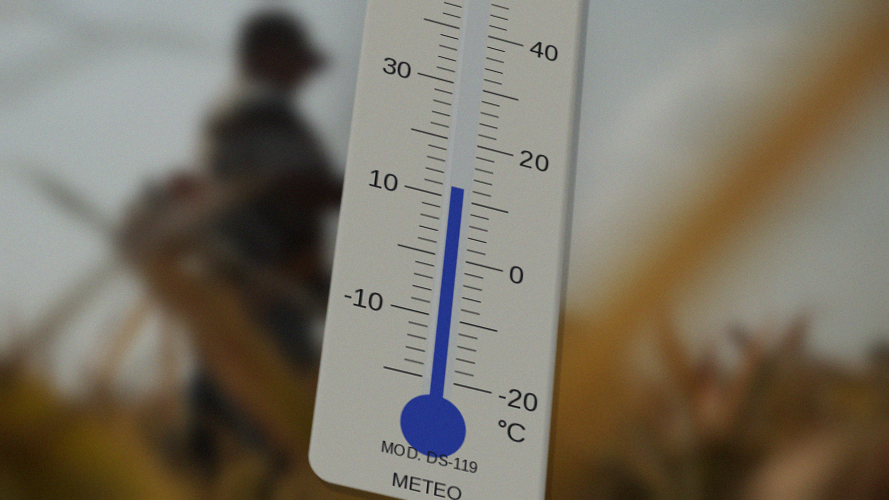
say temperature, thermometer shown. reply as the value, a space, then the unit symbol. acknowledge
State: 12 °C
